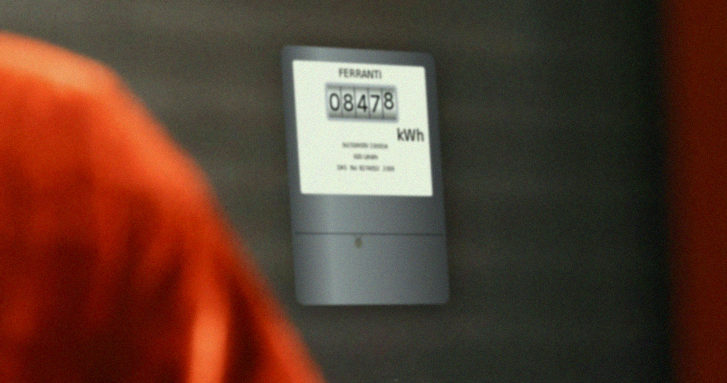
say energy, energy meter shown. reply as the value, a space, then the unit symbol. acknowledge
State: 8478 kWh
